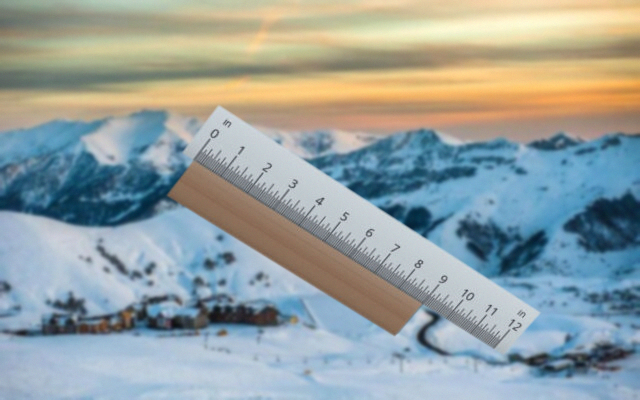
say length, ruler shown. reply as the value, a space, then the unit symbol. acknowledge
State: 9 in
